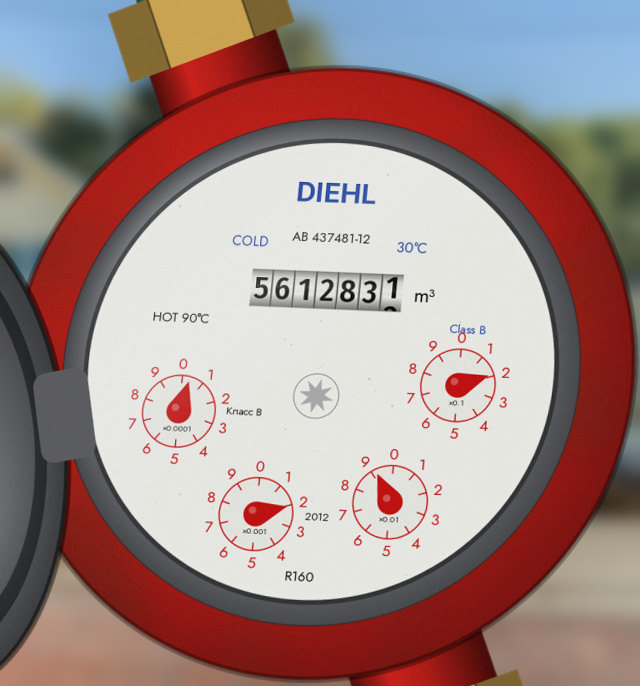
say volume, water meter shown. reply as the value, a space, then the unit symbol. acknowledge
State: 5612831.1920 m³
